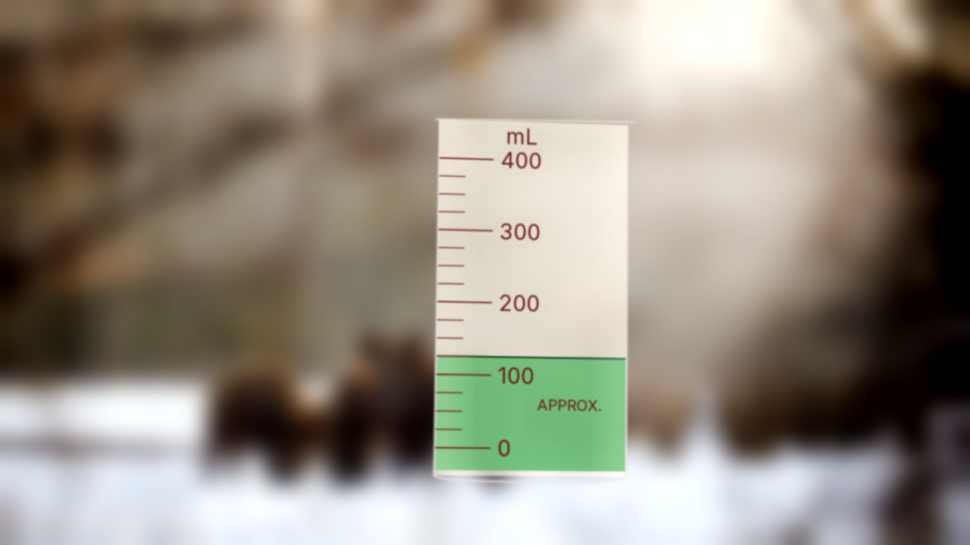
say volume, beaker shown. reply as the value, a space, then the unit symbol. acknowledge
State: 125 mL
